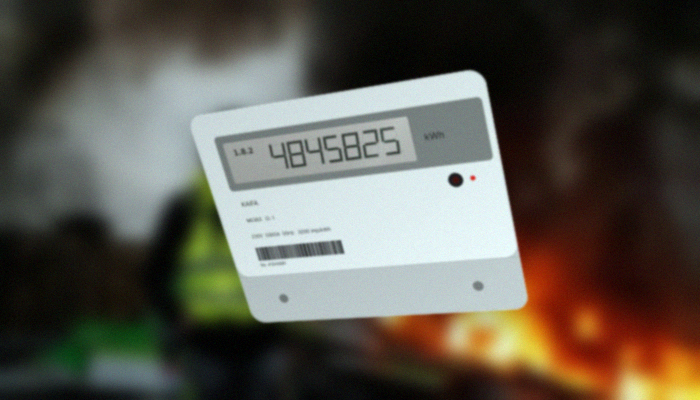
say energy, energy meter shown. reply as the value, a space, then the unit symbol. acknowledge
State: 4845825 kWh
